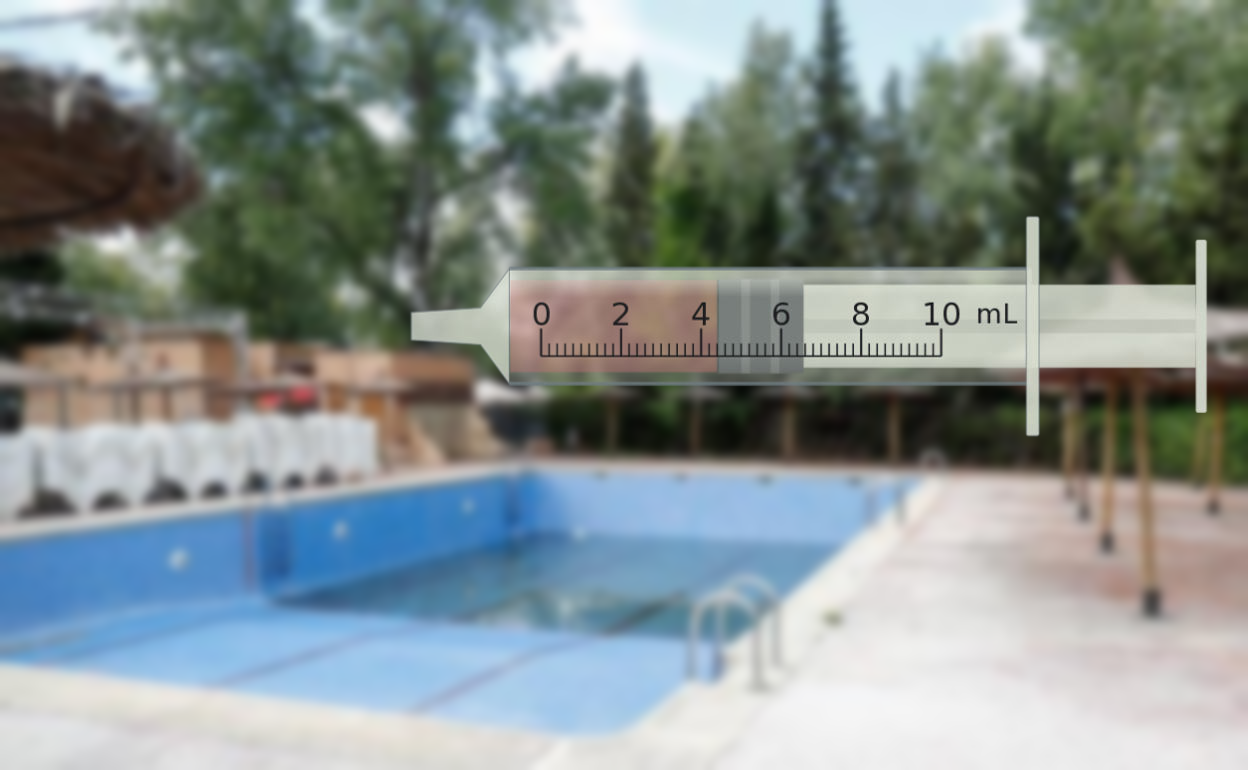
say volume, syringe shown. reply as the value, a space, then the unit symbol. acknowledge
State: 4.4 mL
